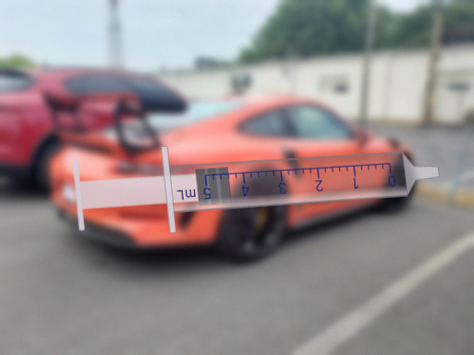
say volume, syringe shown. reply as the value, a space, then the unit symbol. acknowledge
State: 4.4 mL
